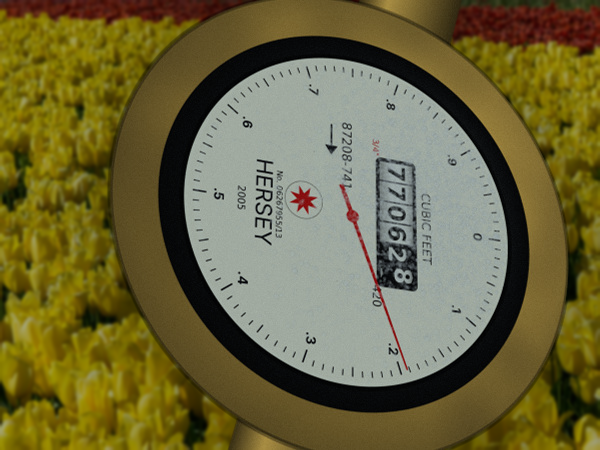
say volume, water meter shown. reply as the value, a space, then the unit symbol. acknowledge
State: 770628.19 ft³
